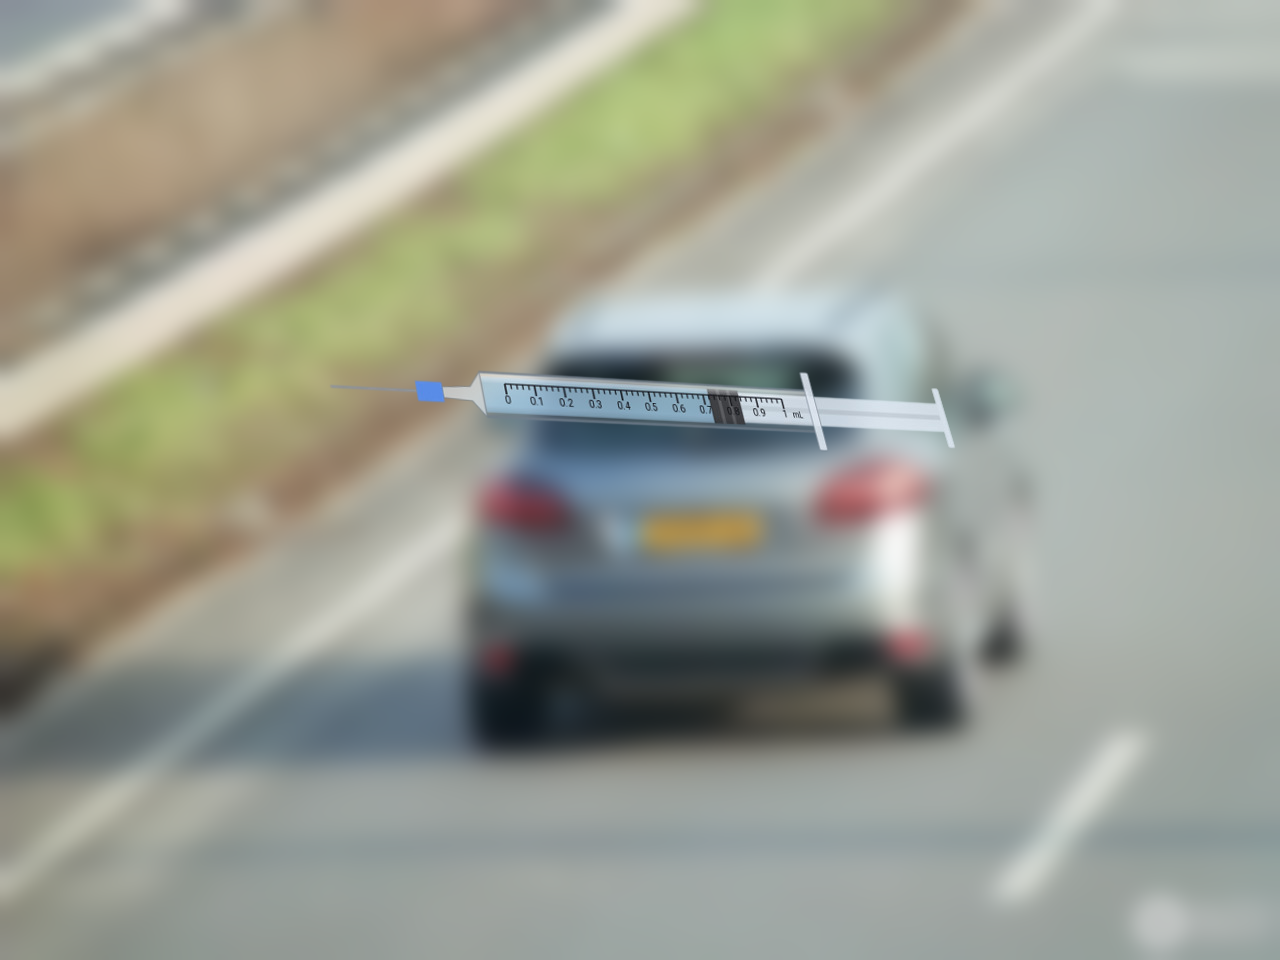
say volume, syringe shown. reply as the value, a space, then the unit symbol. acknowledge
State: 0.72 mL
